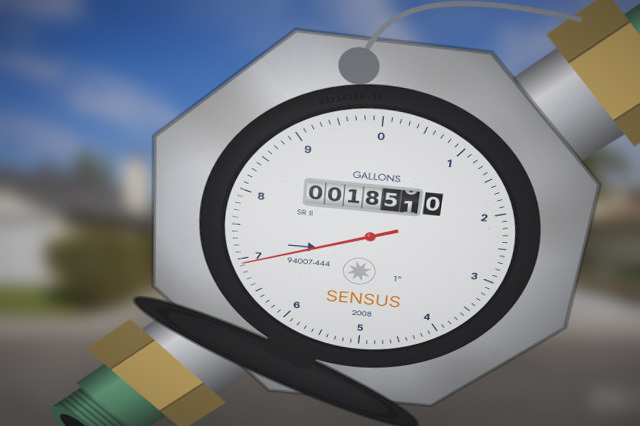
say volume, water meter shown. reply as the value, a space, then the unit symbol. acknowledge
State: 18506.9 gal
